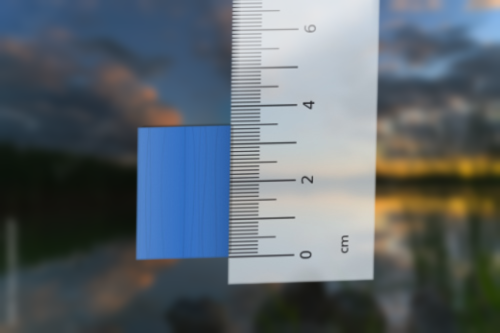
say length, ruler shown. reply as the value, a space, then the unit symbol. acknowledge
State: 3.5 cm
